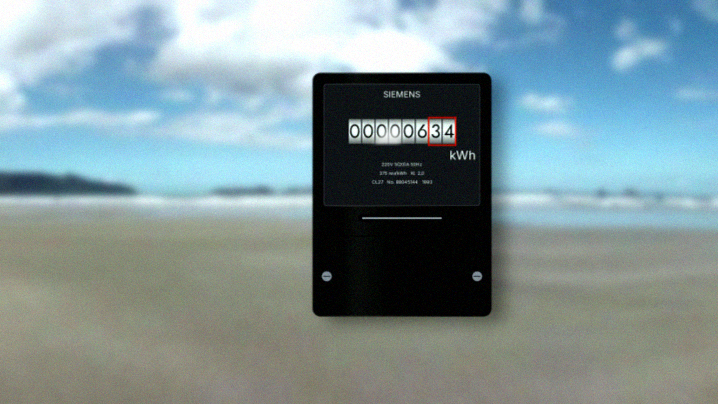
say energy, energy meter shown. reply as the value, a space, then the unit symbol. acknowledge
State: 6.34 kWh
